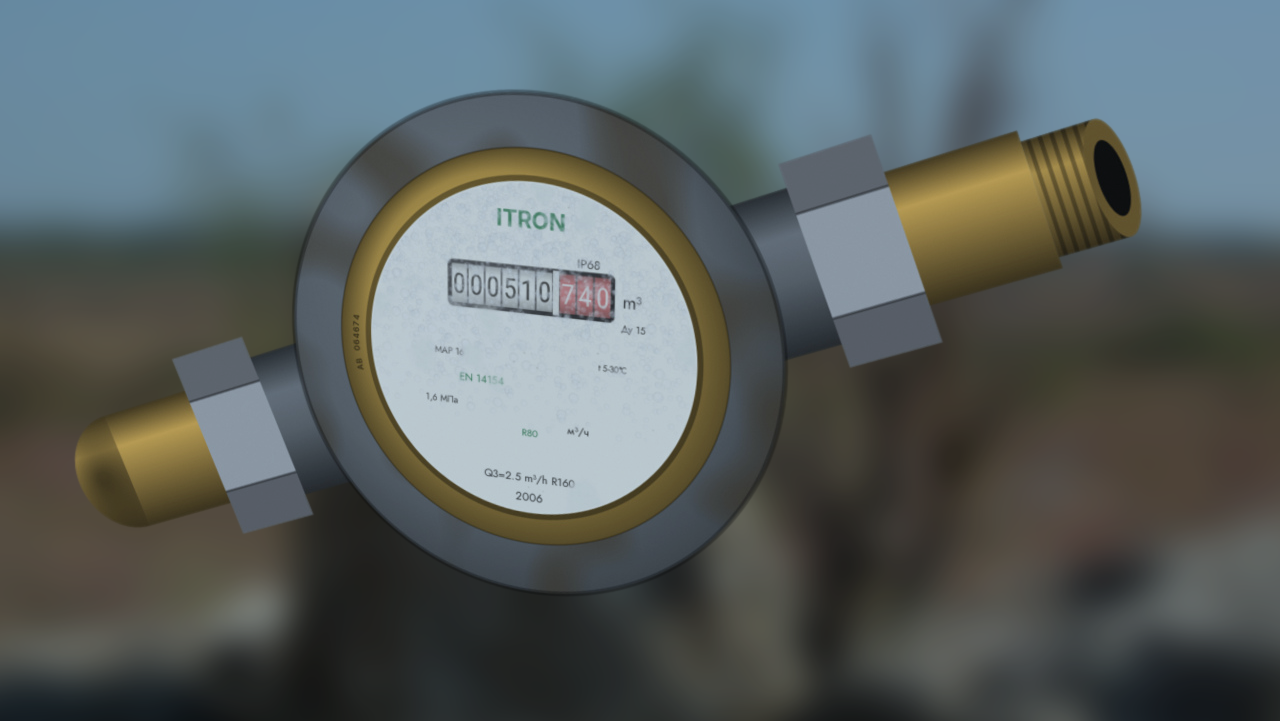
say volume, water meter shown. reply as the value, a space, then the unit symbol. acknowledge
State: 510.740 m³
